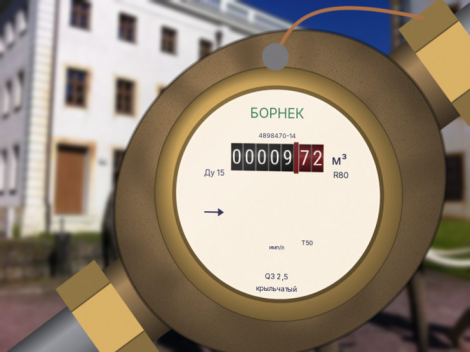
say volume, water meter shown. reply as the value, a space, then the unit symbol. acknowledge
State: 9.72 m³
